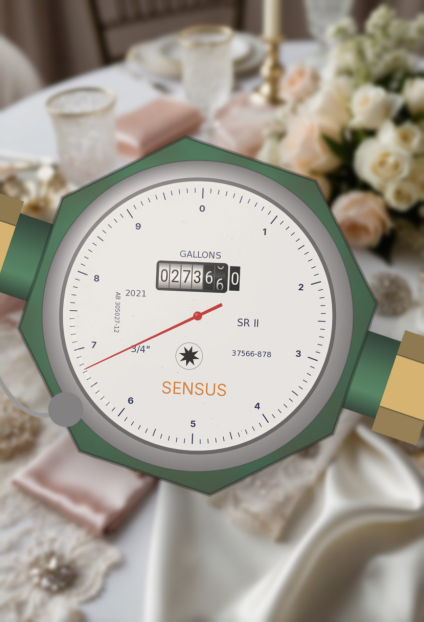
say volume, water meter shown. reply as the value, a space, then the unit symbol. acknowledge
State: 273656.7 gal
